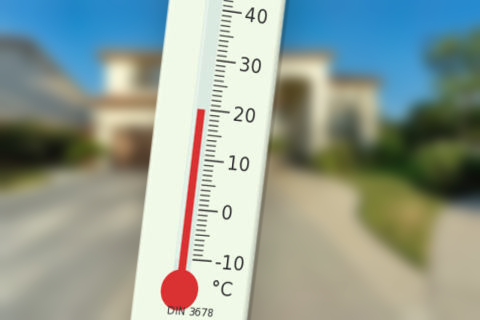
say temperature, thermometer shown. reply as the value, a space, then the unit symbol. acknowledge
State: 20 °C
